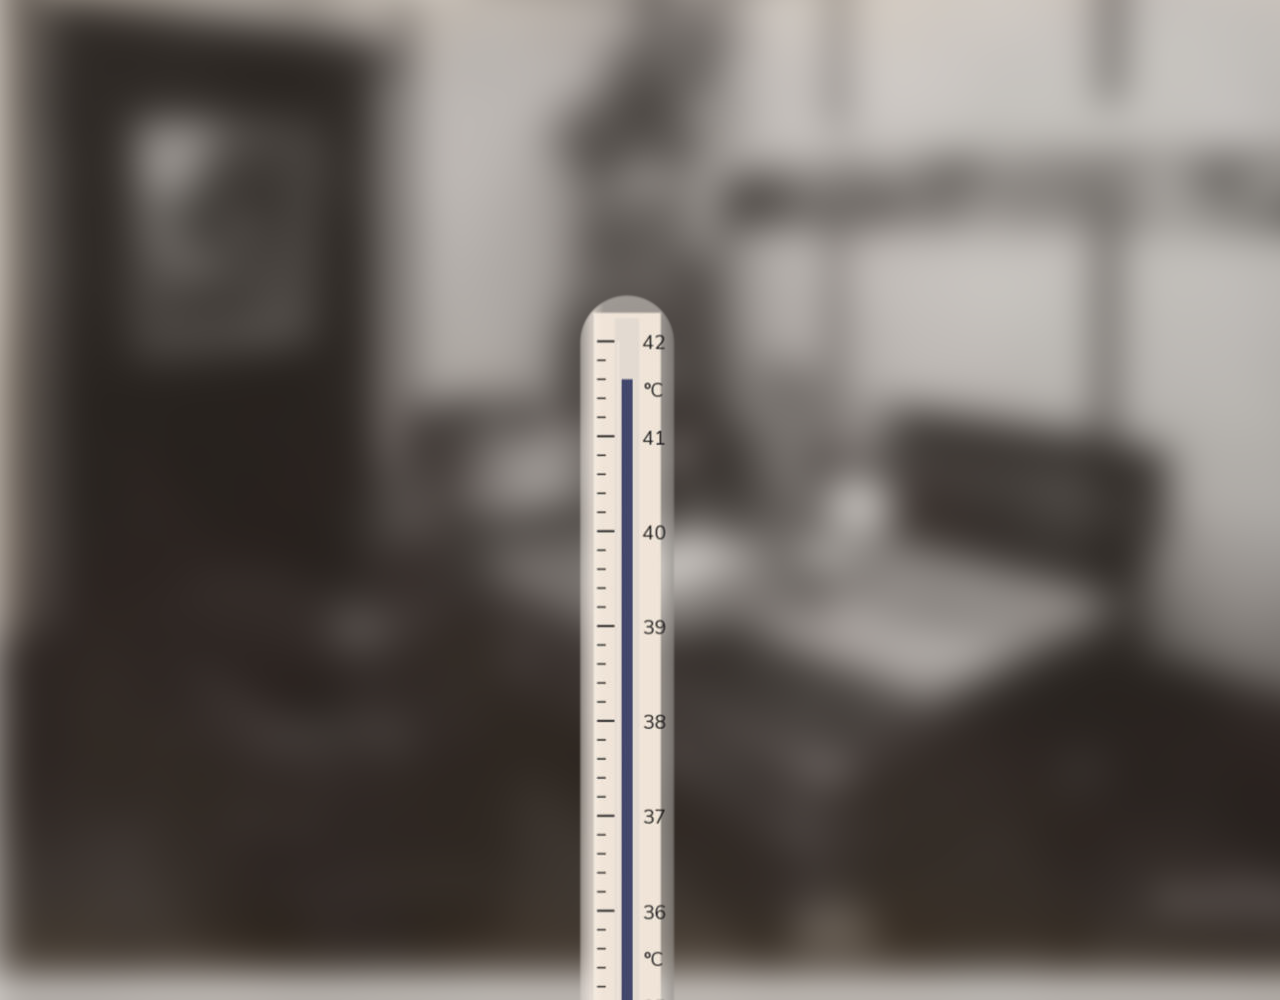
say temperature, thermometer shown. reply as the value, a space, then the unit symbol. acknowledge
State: 41.6 °C
